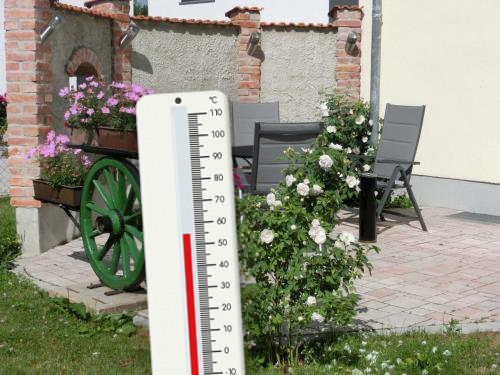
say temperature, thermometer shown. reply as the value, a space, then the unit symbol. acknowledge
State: 55 °C
